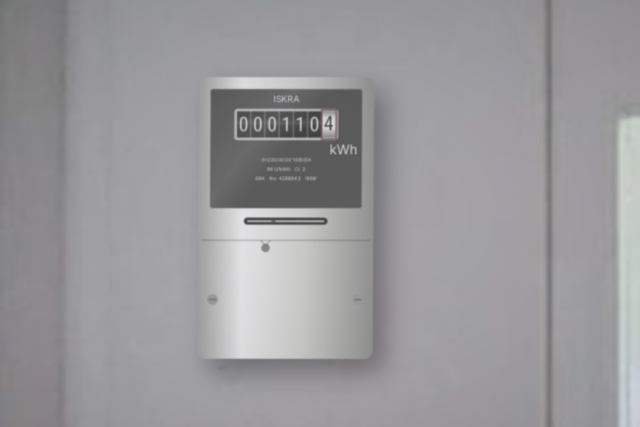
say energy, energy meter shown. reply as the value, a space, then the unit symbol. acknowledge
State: 110.4 kWh
